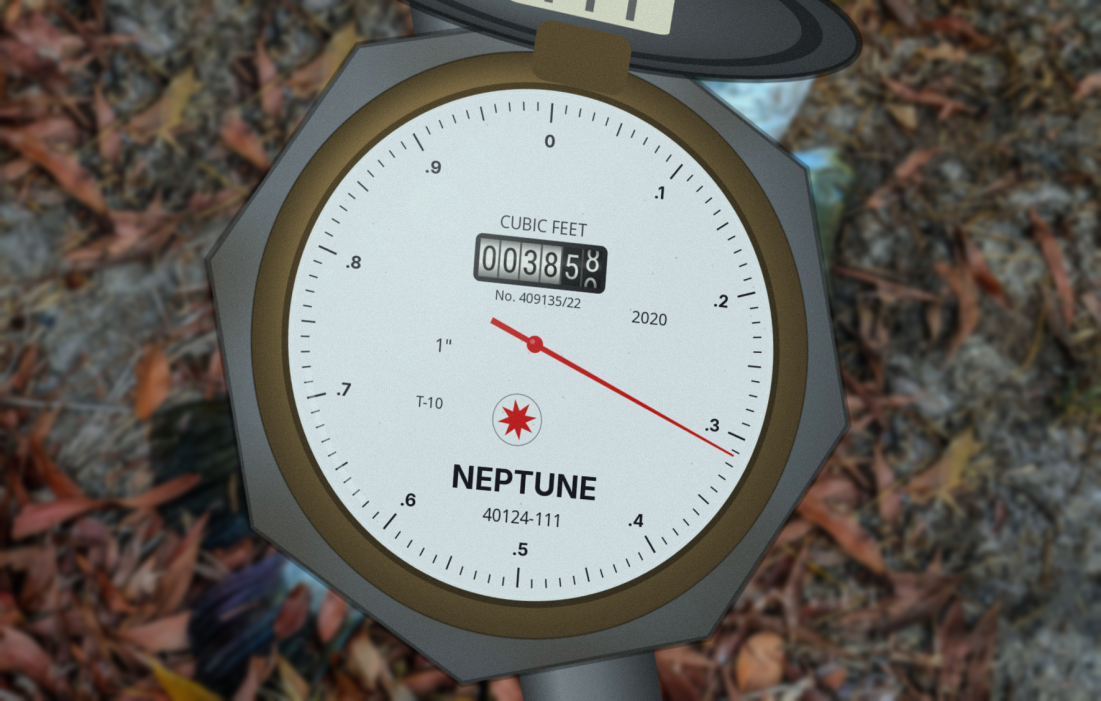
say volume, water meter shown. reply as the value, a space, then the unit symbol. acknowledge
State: 3858.31 ft³
